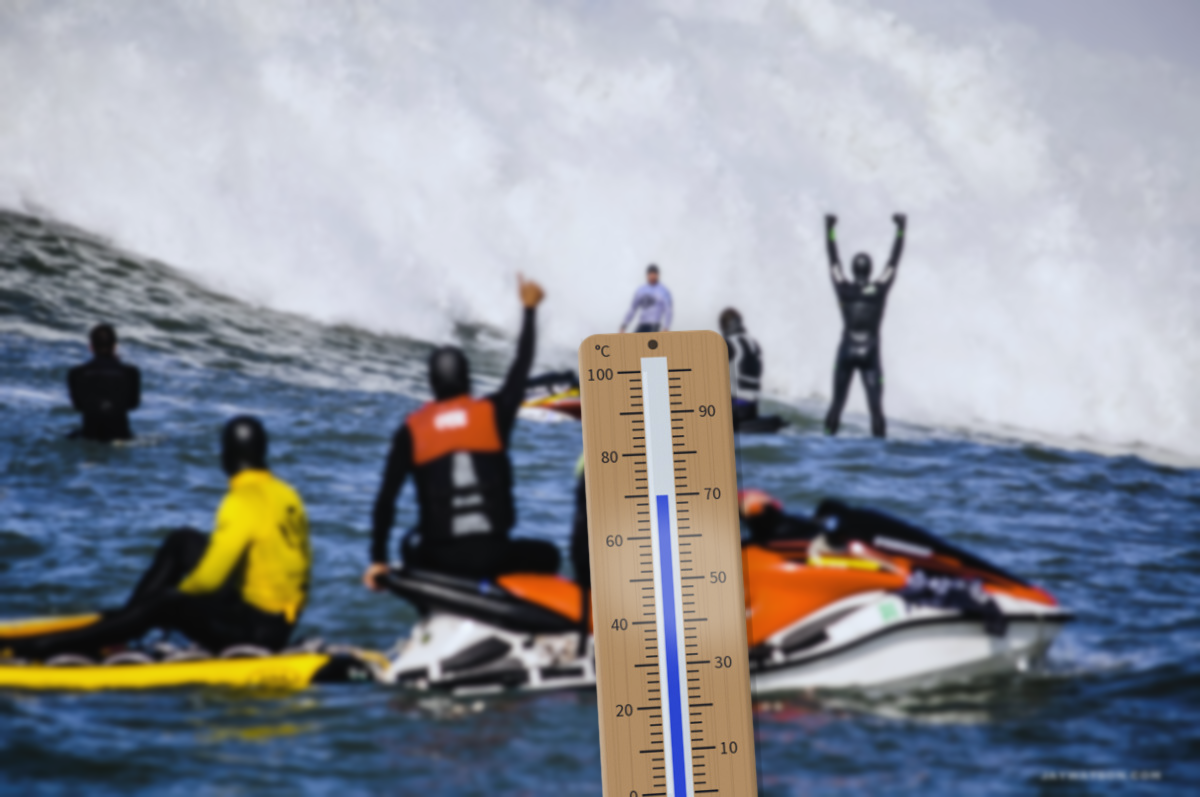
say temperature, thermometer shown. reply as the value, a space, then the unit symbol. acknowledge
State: 70 °C
